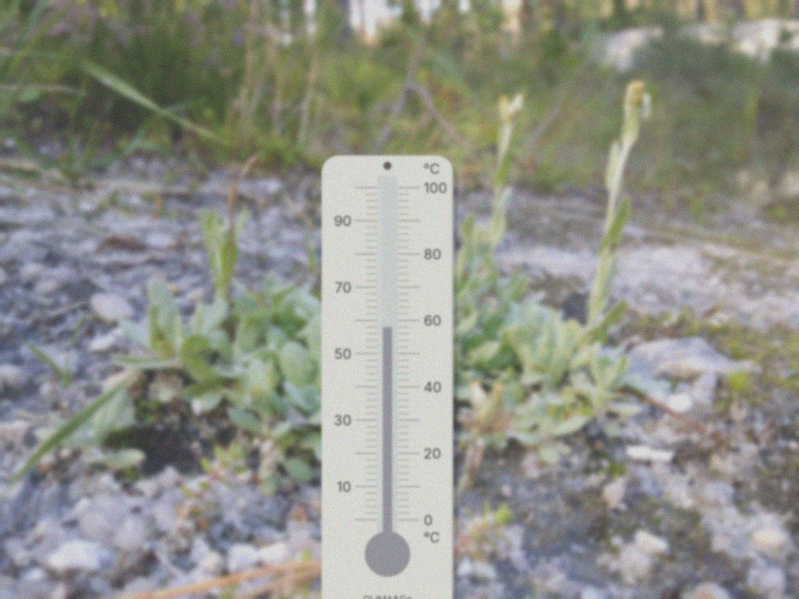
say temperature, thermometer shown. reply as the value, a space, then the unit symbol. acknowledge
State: 58 °C
